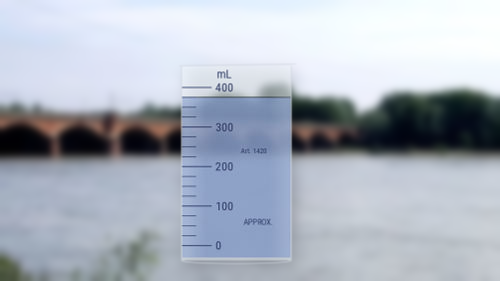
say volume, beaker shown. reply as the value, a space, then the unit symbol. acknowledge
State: 375 mL
